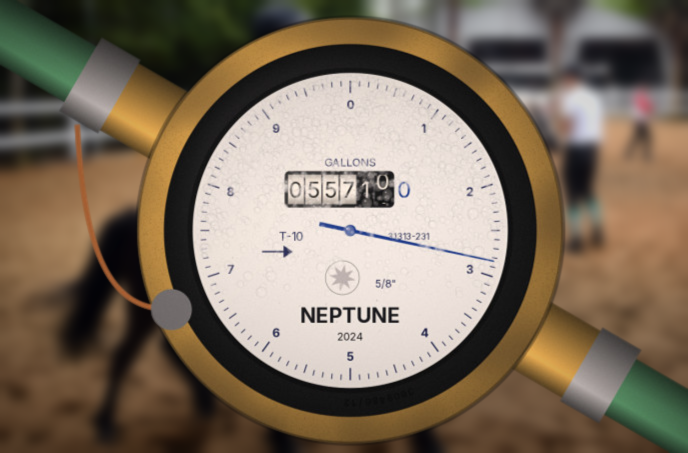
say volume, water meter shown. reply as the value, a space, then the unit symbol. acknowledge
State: 557102.8 gal
